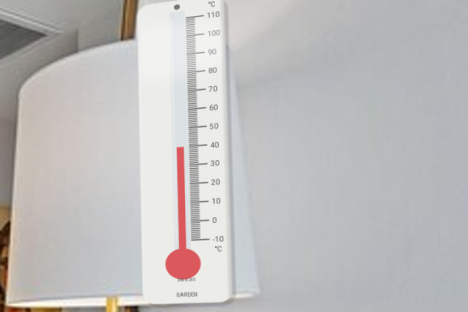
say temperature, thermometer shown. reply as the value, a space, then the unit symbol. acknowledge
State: 40 °C
